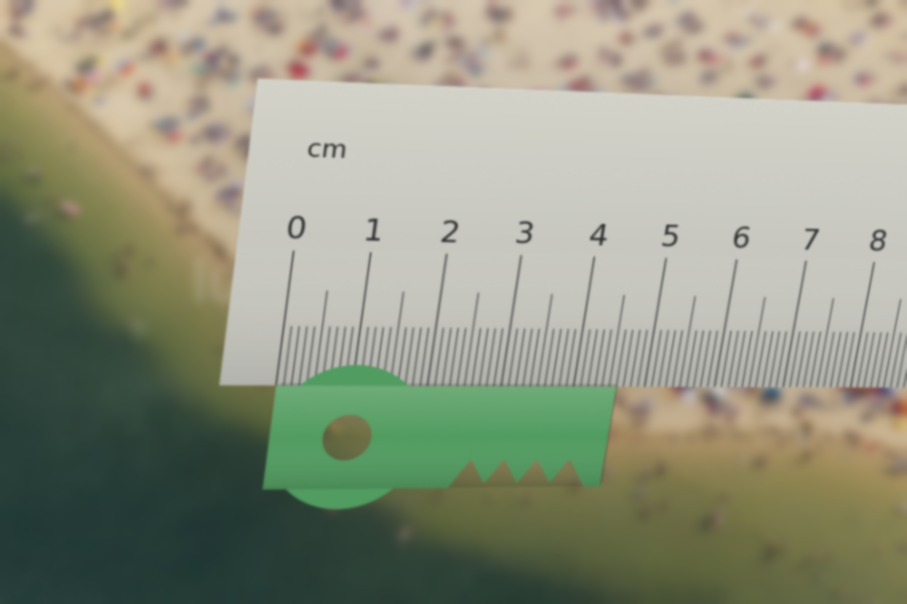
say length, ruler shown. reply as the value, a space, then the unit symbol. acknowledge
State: 4.6 cm
